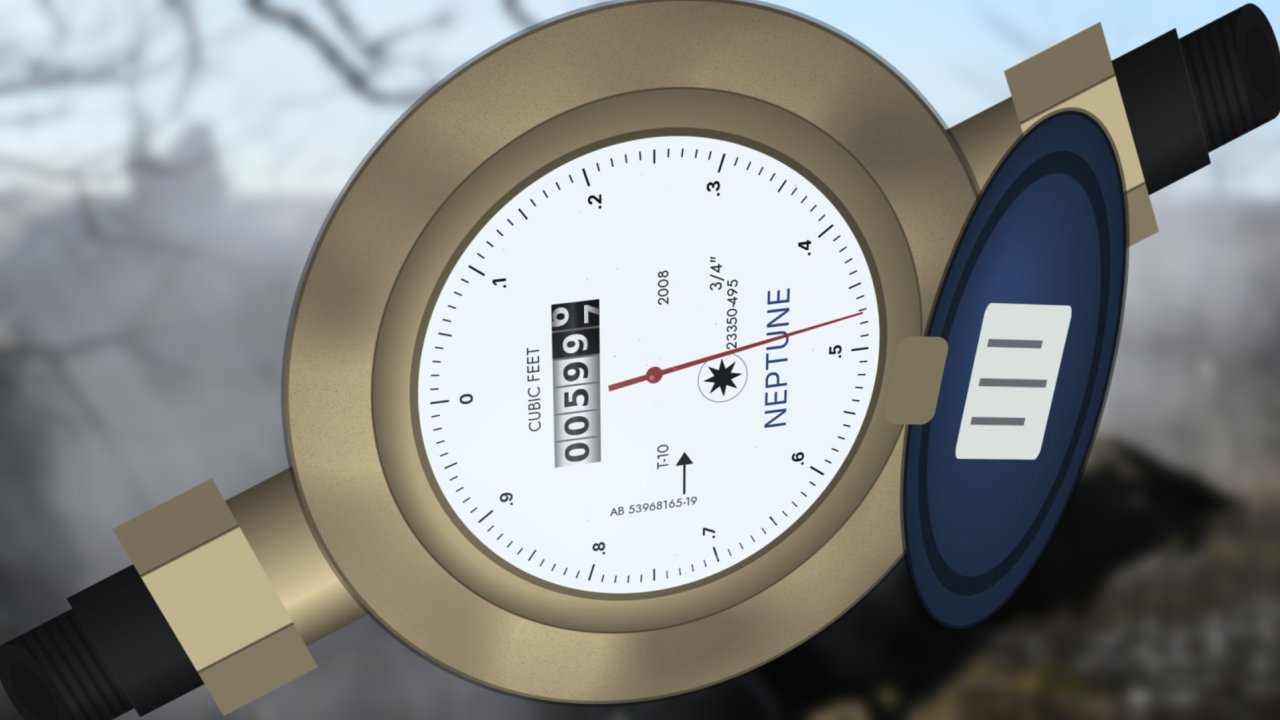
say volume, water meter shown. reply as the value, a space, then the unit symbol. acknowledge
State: 5996.47 ft³
